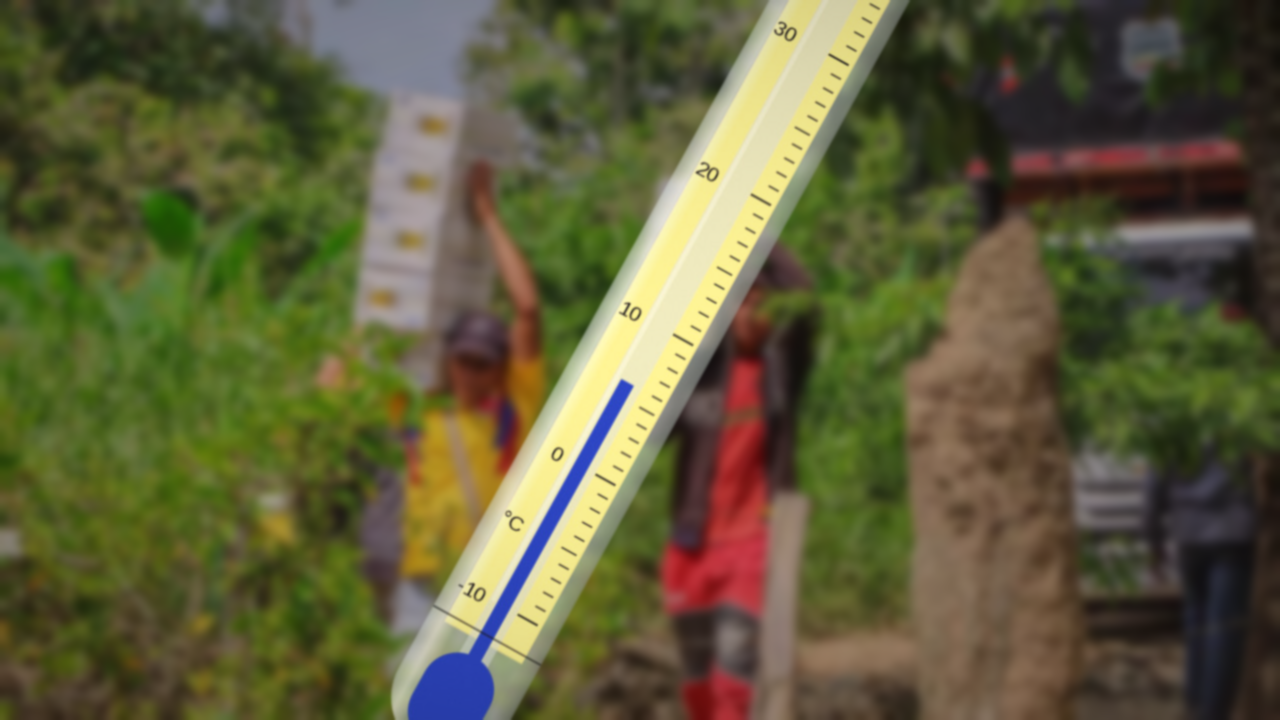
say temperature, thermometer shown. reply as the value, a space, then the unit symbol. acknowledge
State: 6 °C
